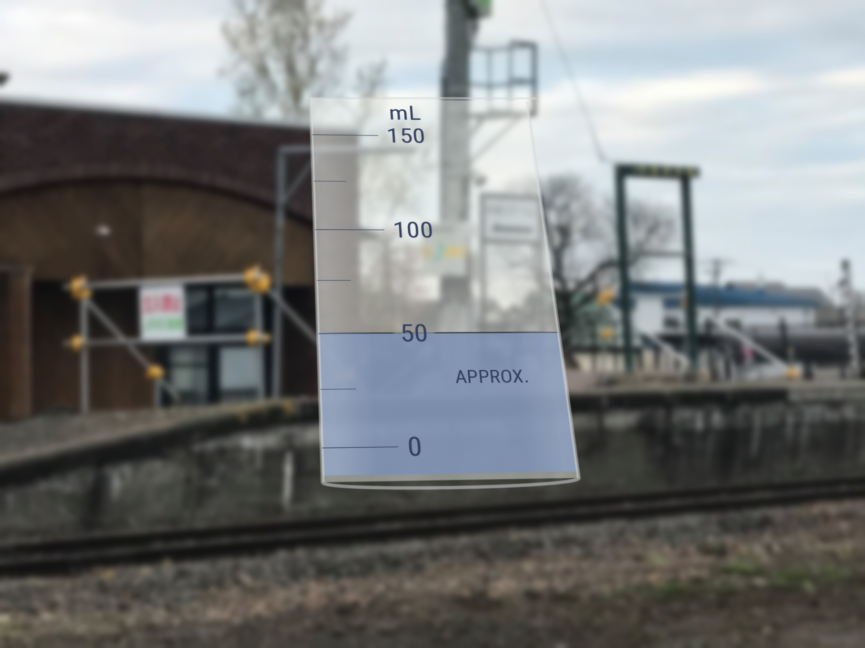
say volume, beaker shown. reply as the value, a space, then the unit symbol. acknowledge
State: 50 mL
